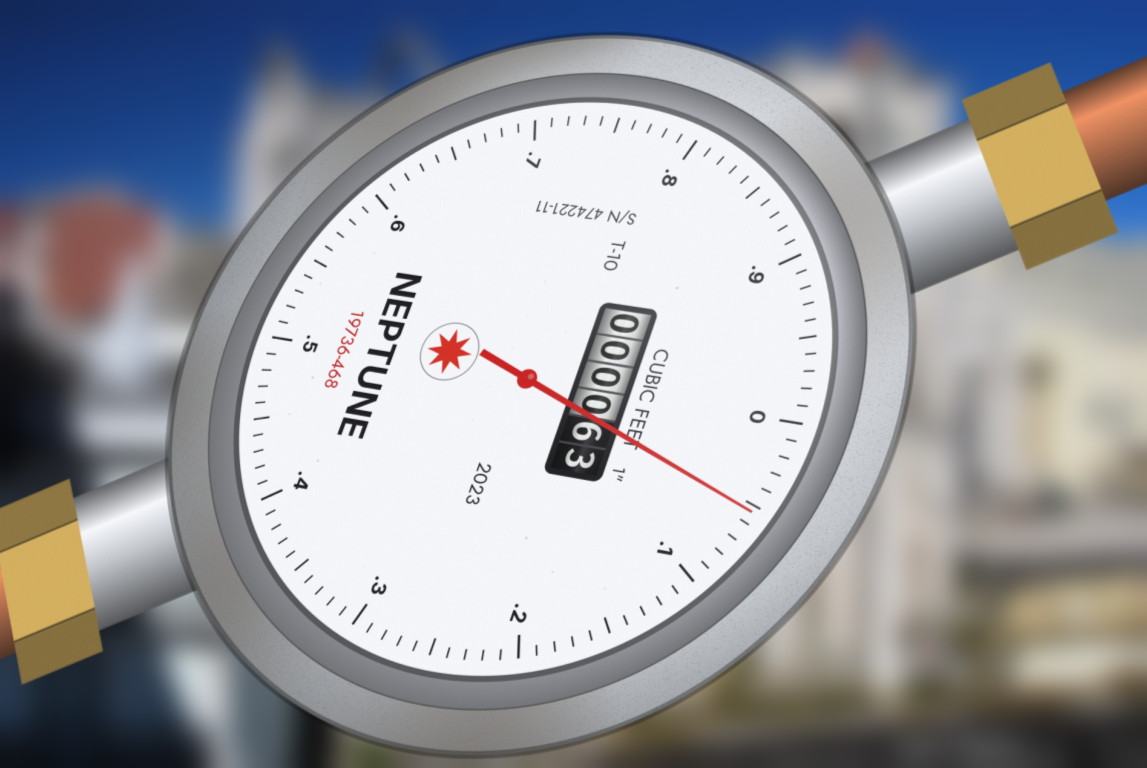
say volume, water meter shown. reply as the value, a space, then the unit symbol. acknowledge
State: 63.05 ft³
